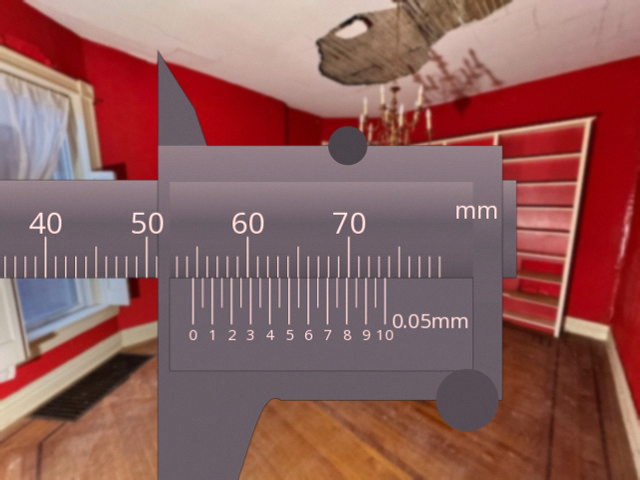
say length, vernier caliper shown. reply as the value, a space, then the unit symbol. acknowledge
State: 54.6 mm
